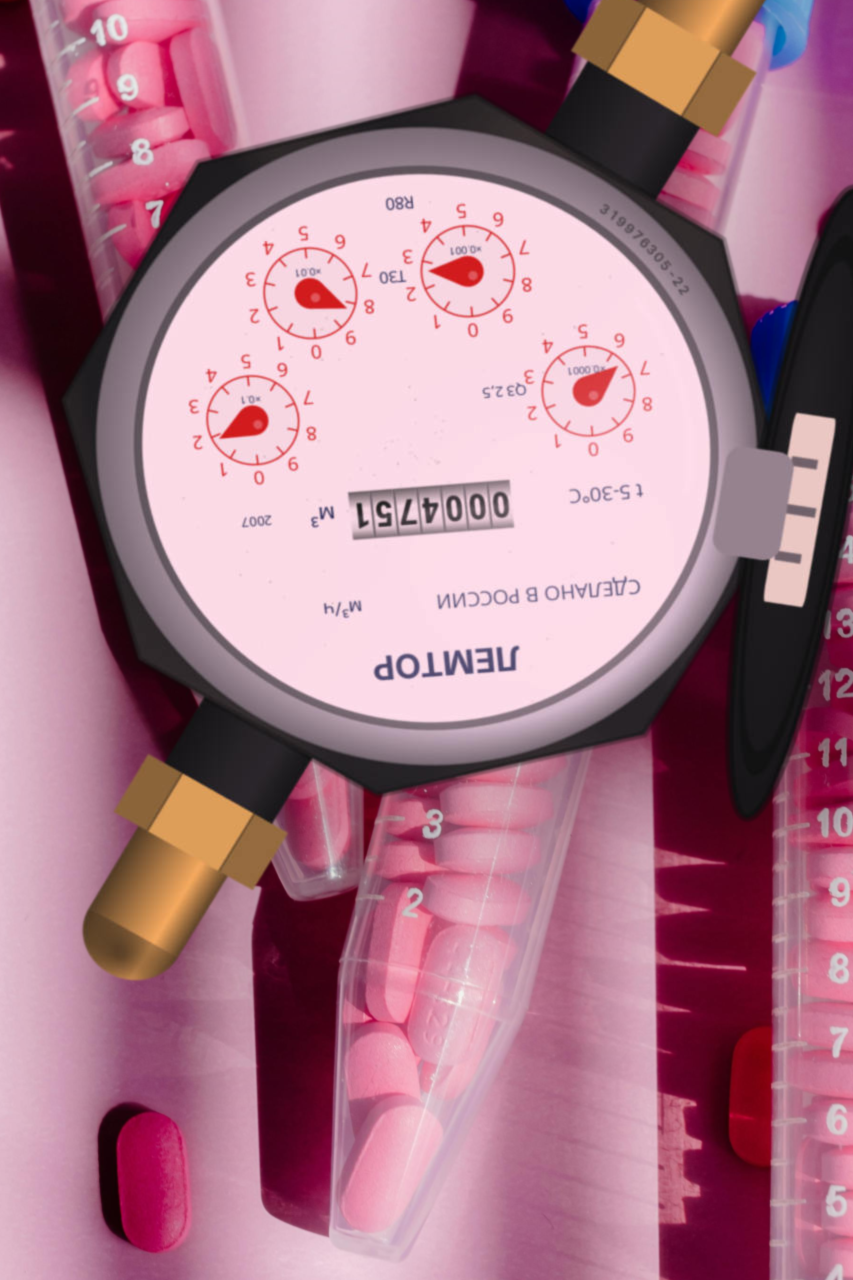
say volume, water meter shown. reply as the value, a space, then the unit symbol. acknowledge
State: 4751.1826 m³
